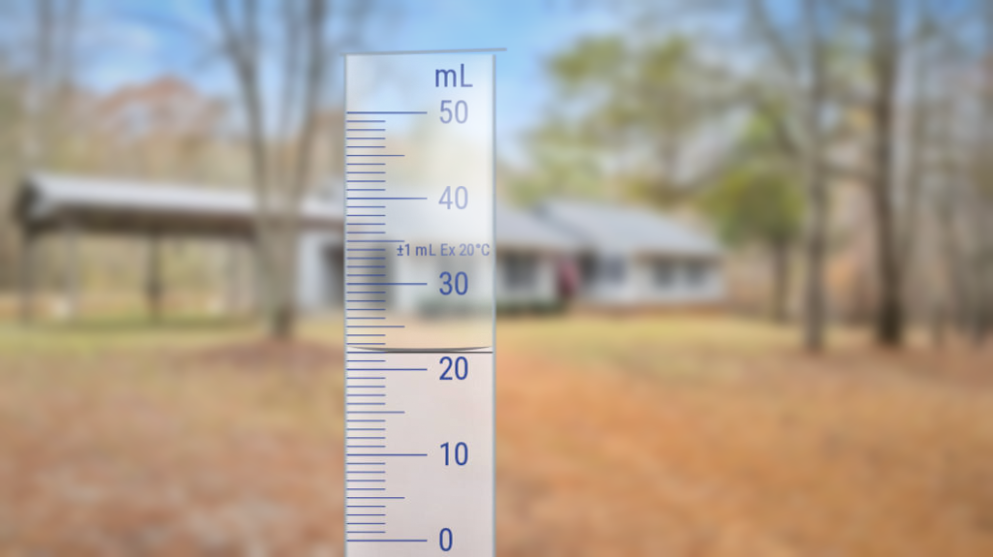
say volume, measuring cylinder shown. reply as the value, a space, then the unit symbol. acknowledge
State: 22 mL
